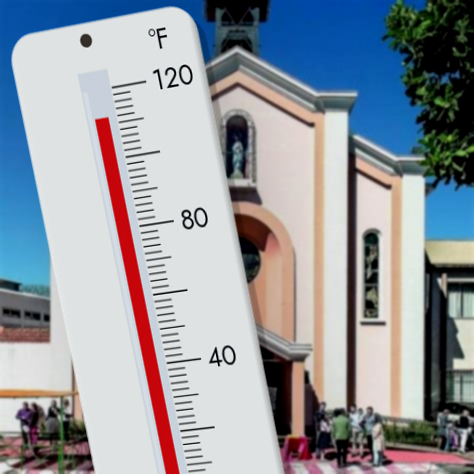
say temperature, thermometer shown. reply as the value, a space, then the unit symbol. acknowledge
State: 112 °F
